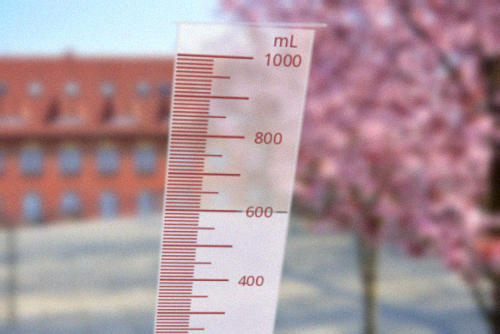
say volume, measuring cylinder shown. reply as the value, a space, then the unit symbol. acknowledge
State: 600 mL
